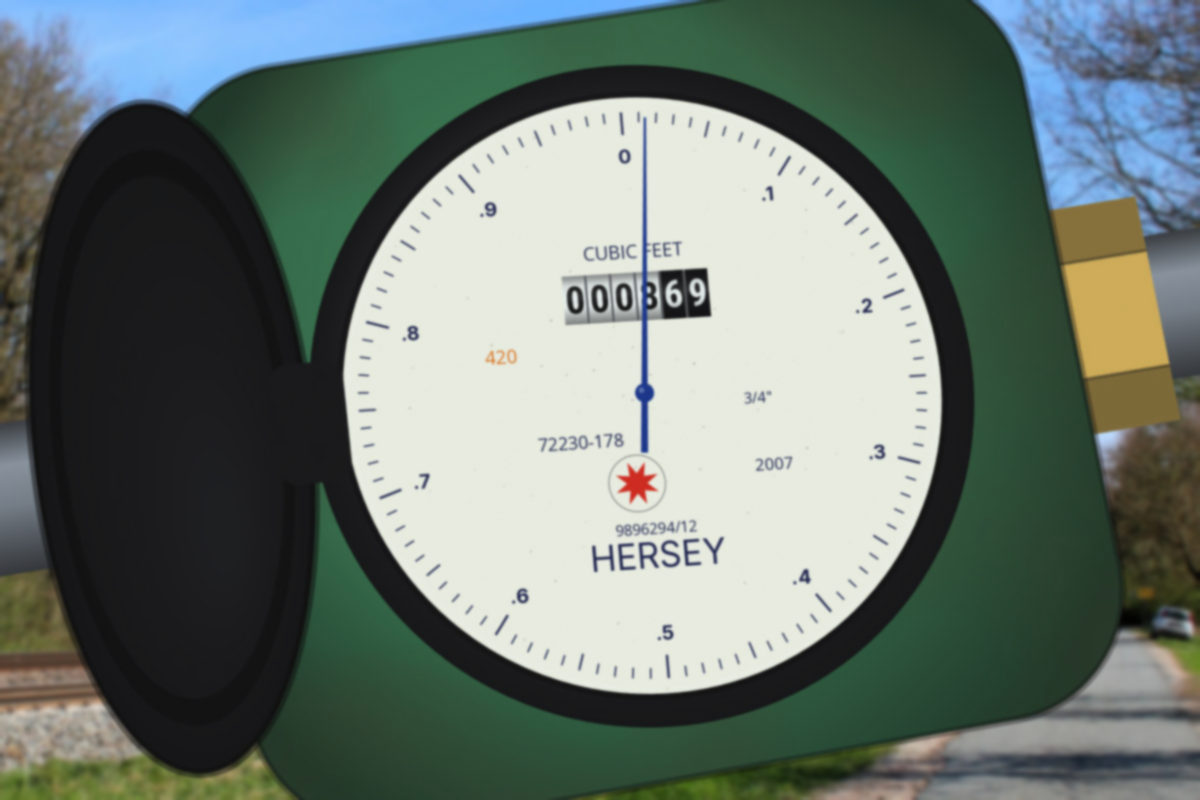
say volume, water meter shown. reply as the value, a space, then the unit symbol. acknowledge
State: 869.01 ft³
